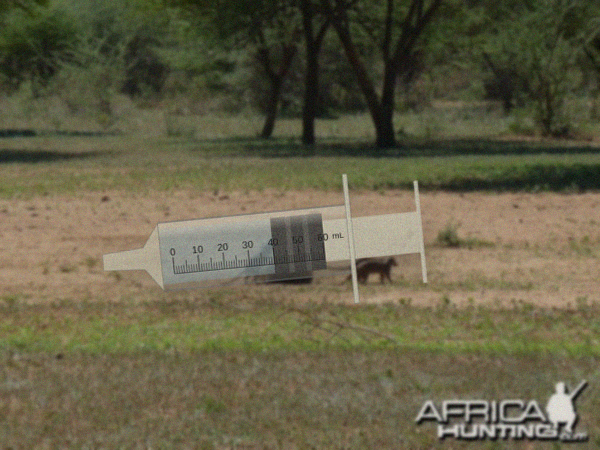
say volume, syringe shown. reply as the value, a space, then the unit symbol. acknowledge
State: 40 mL
